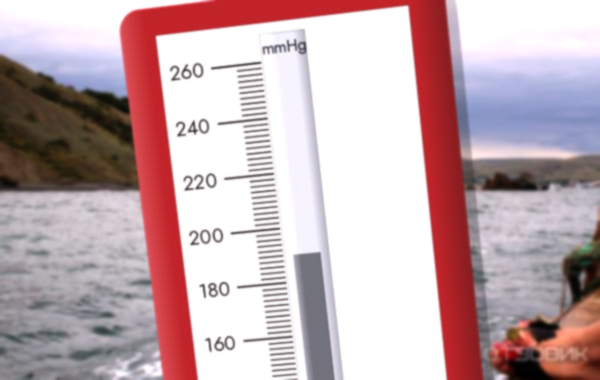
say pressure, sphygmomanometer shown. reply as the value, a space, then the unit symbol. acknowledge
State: 190 mmHg
